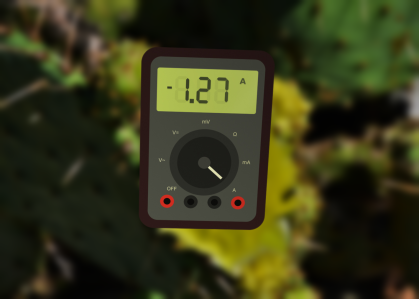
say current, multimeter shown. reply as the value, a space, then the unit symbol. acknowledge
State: -1.27 A
